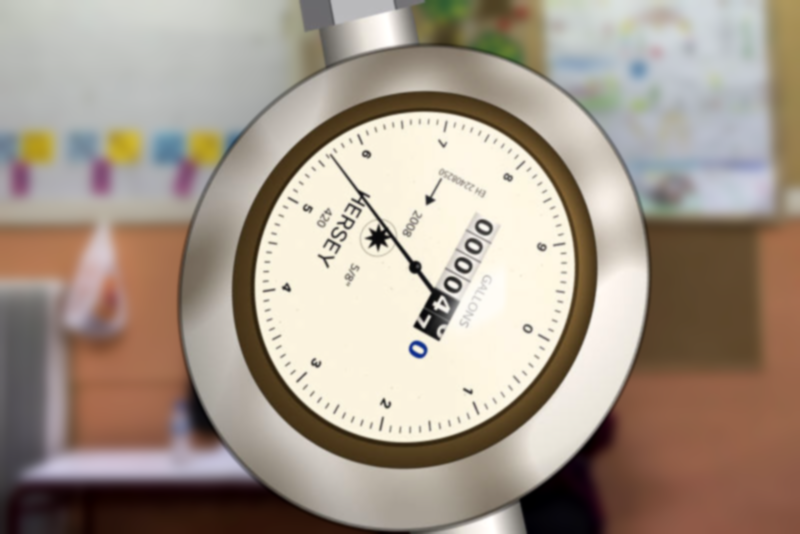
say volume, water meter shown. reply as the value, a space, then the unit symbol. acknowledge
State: 465.6 gal
